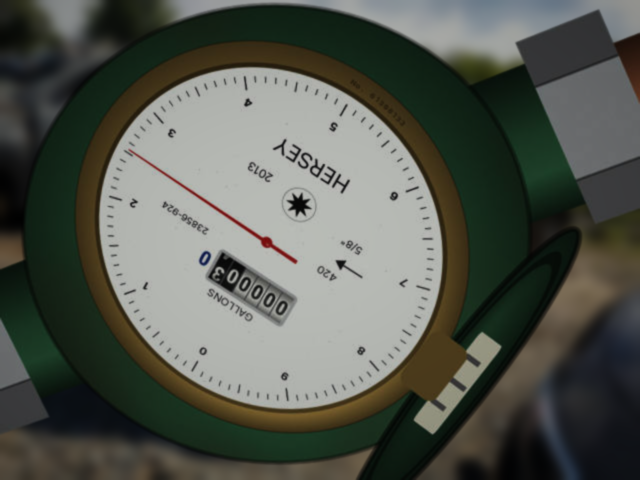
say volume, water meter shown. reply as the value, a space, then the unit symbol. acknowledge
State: 32.5 gal
